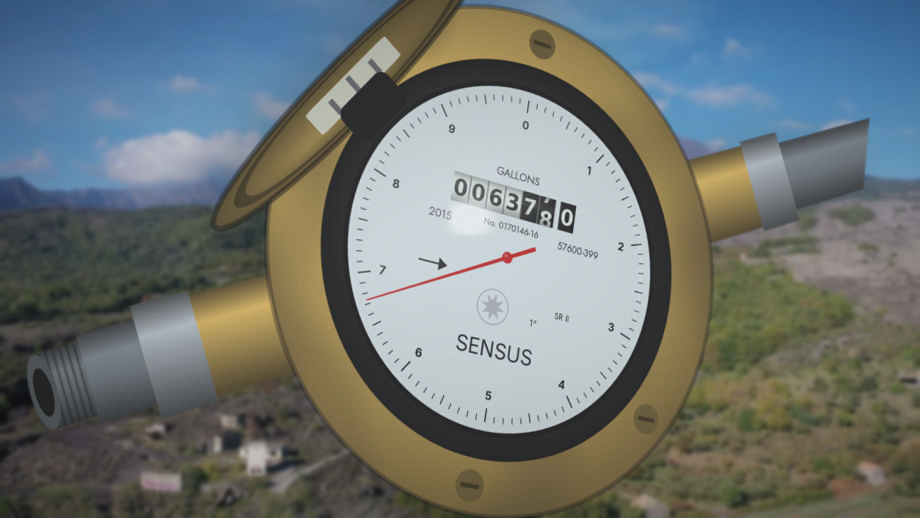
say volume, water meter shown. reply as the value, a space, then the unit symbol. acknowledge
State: 63776.7 gal
